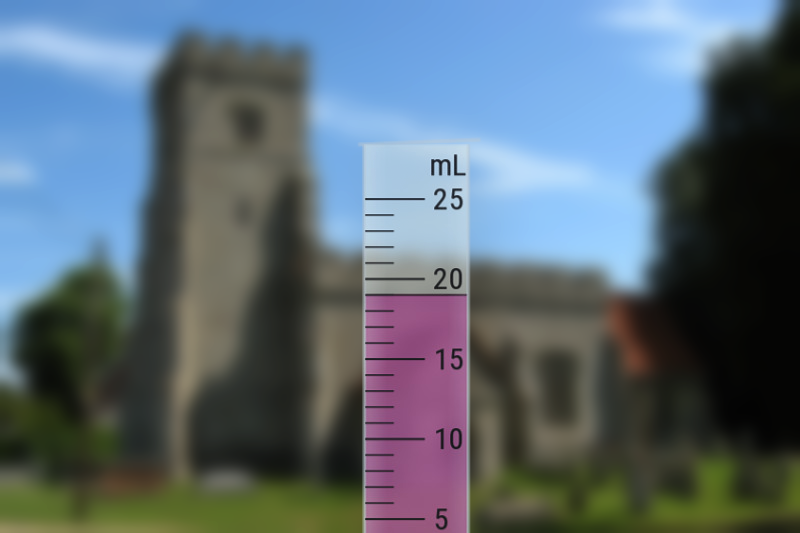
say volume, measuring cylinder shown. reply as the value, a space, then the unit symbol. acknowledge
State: 19 mL
